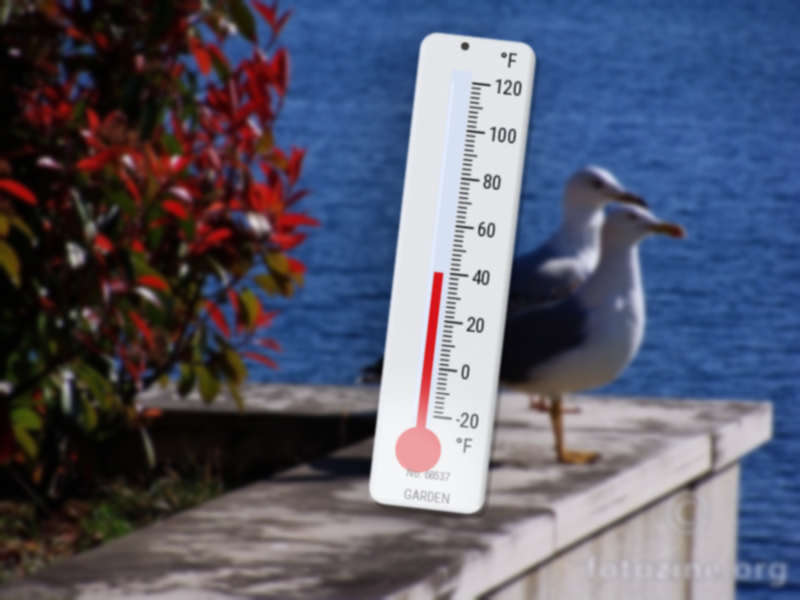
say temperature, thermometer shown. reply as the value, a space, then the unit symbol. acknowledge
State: 40 °F
